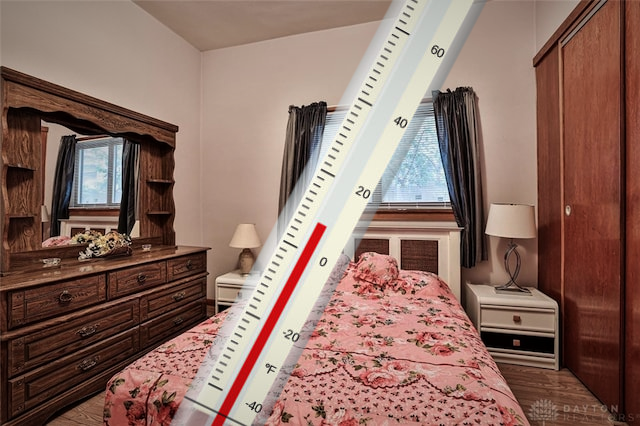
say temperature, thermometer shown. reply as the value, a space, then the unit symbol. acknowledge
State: 8 °F
